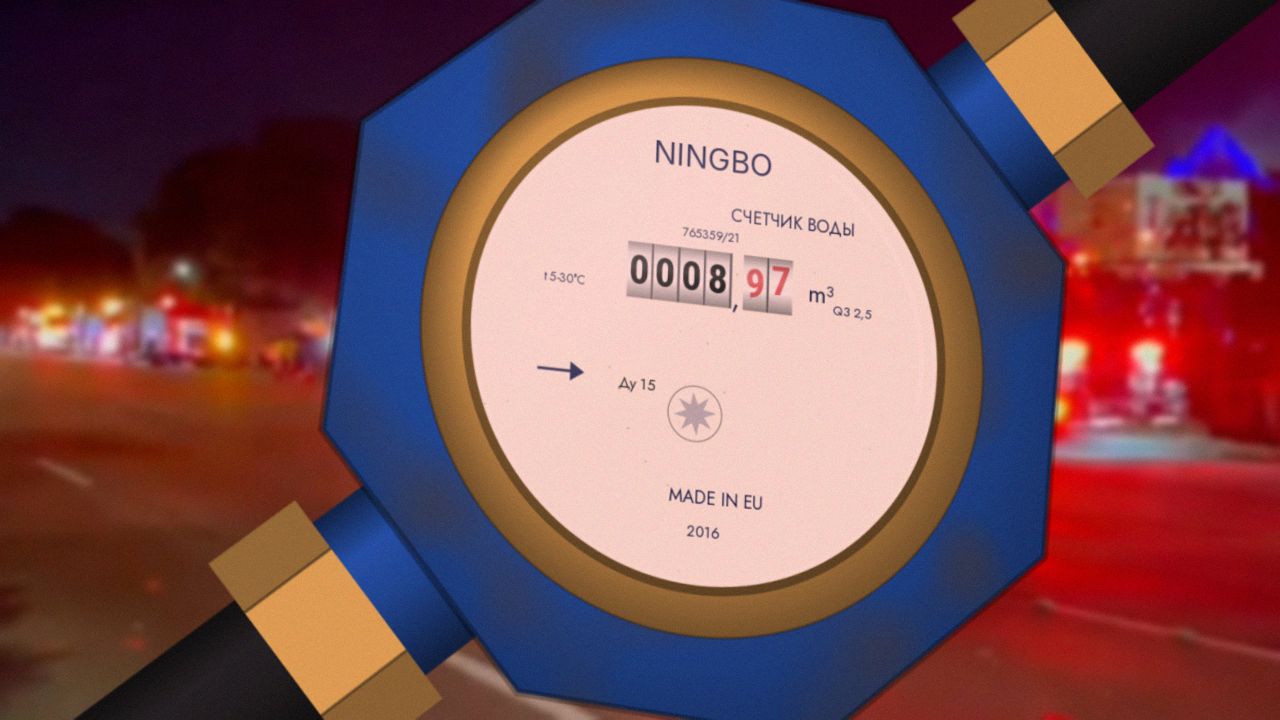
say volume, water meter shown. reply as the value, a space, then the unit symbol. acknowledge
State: 8.97 m³
